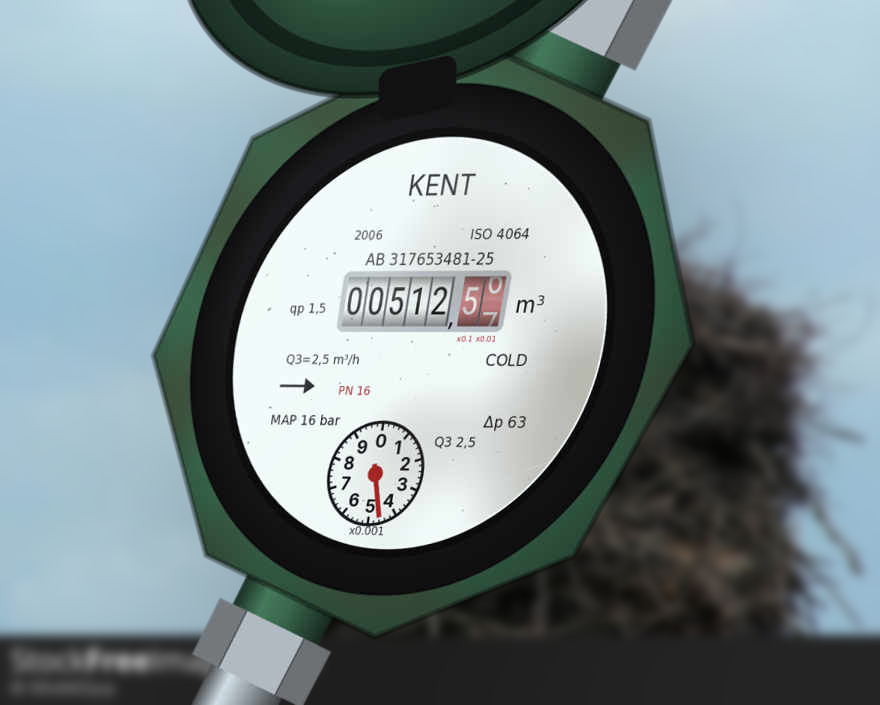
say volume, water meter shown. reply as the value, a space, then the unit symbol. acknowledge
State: 512.564 m³
